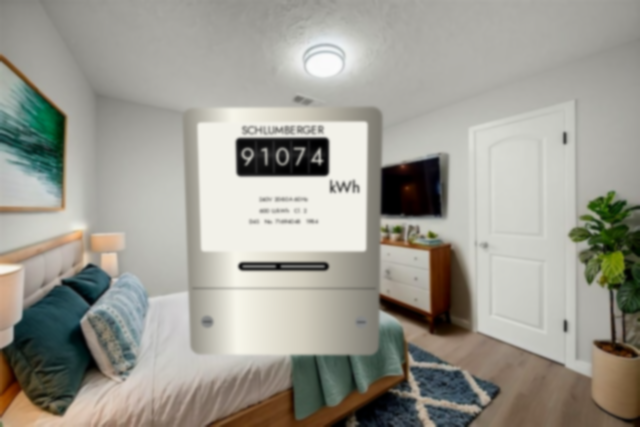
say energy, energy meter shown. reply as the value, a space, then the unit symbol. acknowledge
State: 91074 kWh
